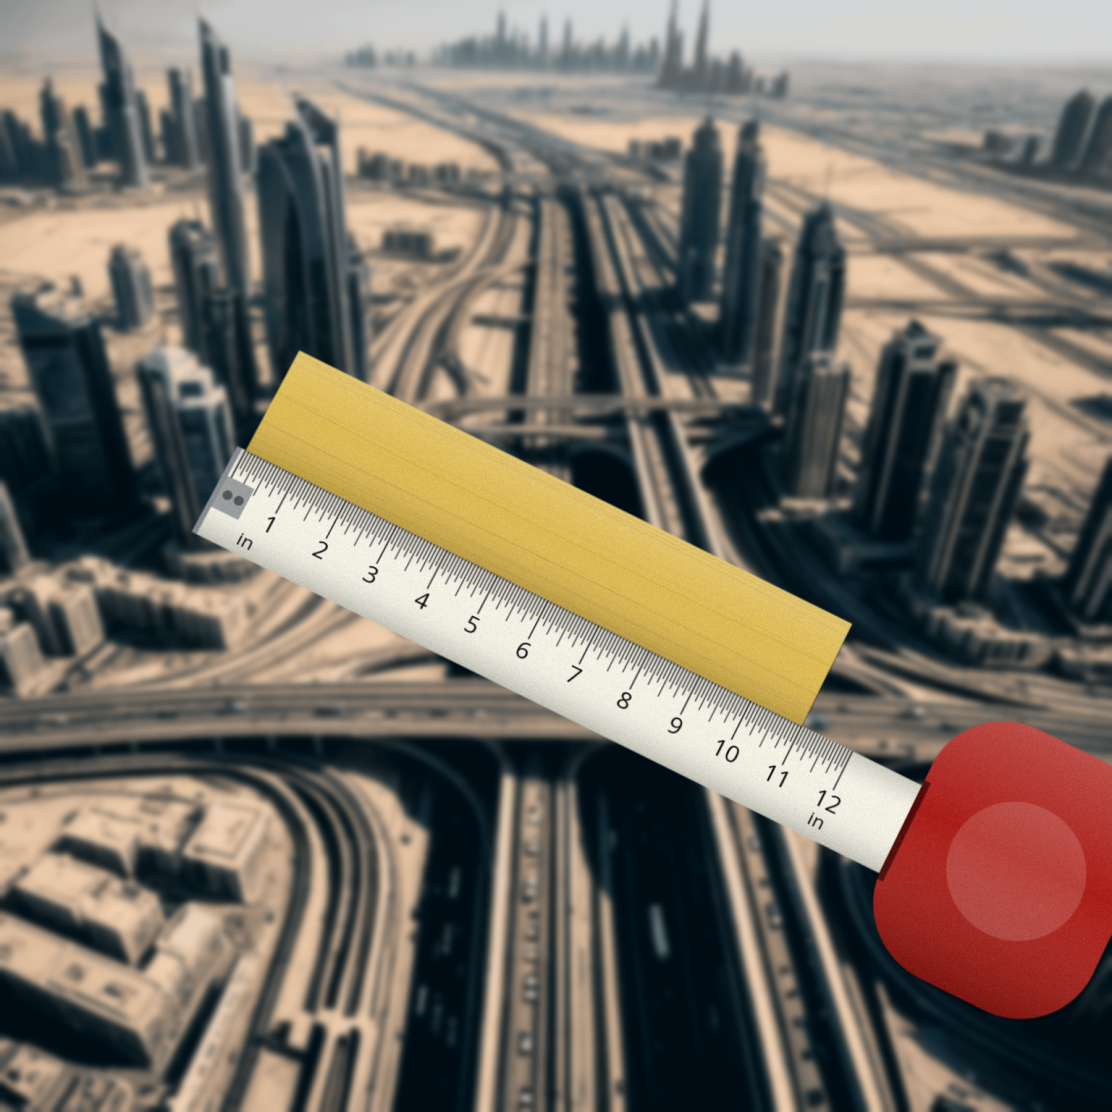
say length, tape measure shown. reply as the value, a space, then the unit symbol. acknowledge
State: 11 in
